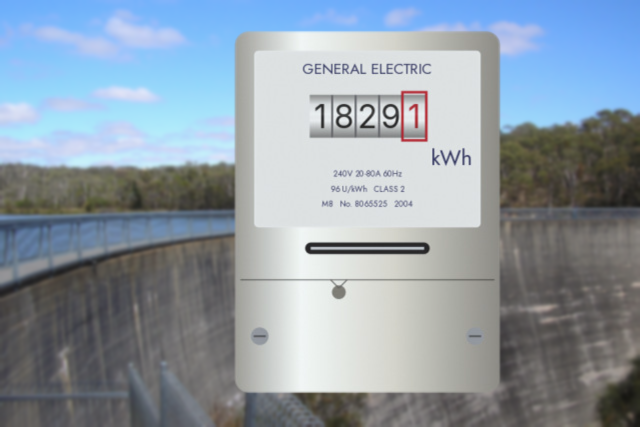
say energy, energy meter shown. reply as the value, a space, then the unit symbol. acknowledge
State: 1829.1 kWh
